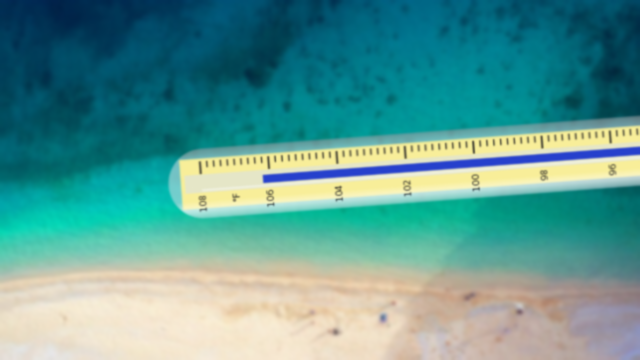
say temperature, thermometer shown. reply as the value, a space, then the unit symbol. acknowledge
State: 106.2 °F
